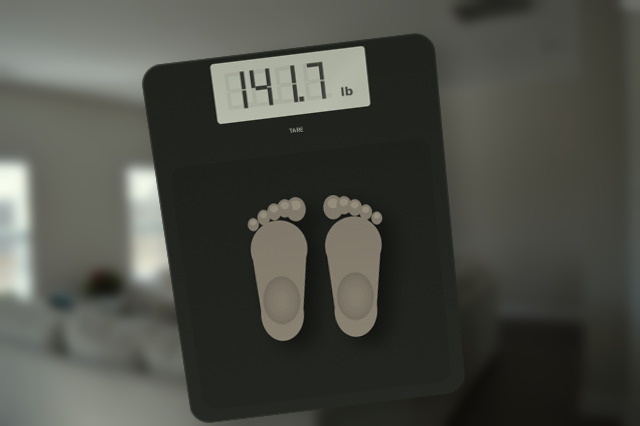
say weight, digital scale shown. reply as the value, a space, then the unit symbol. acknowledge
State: 141.7 lb
